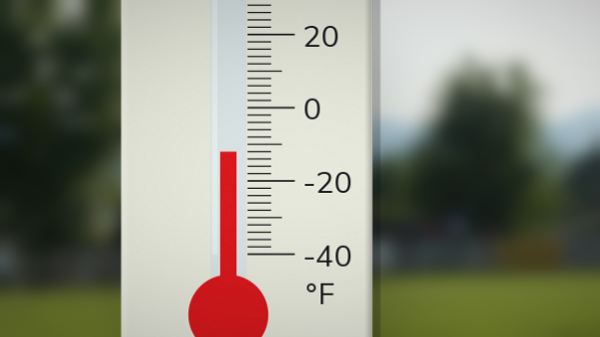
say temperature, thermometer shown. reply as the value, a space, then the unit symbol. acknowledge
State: -12 °F
